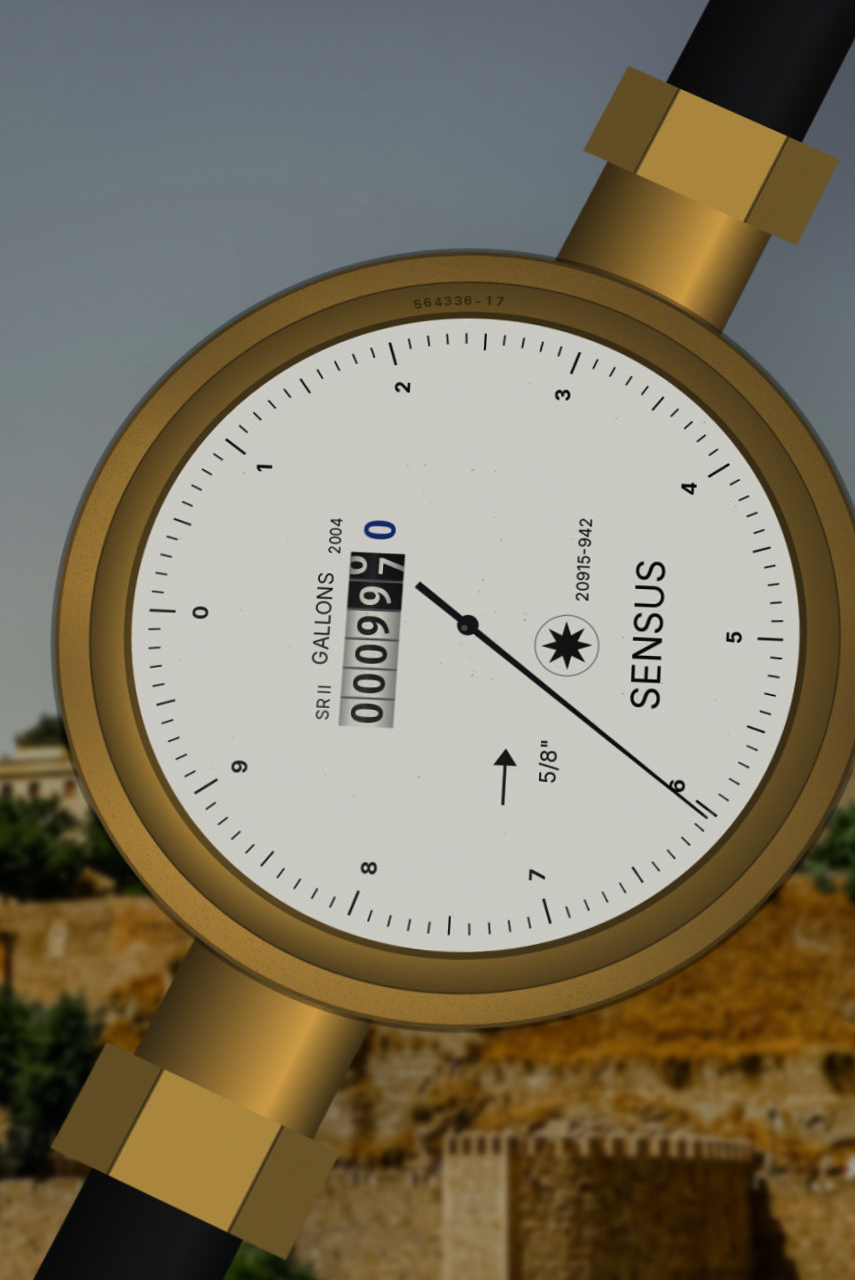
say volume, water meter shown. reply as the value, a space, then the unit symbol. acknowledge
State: 9966.0 gal
